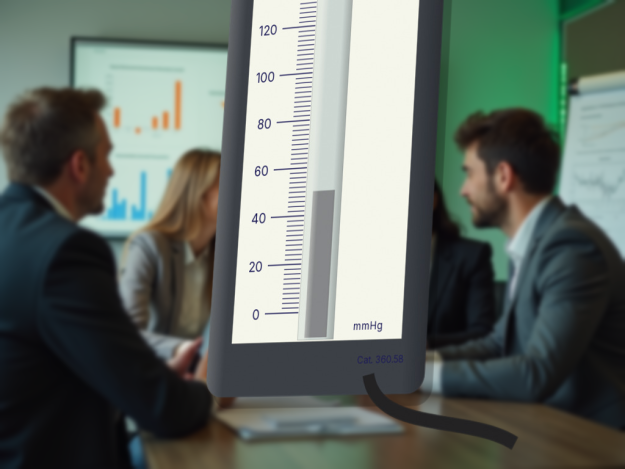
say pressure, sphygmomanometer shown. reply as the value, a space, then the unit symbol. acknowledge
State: 50 mmHg
